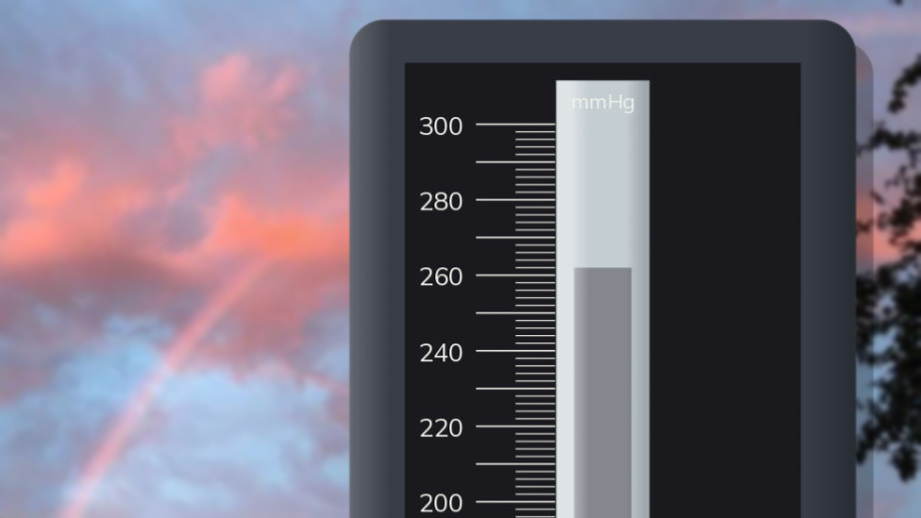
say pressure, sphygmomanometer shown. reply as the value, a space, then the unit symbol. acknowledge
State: 262 mmHg
